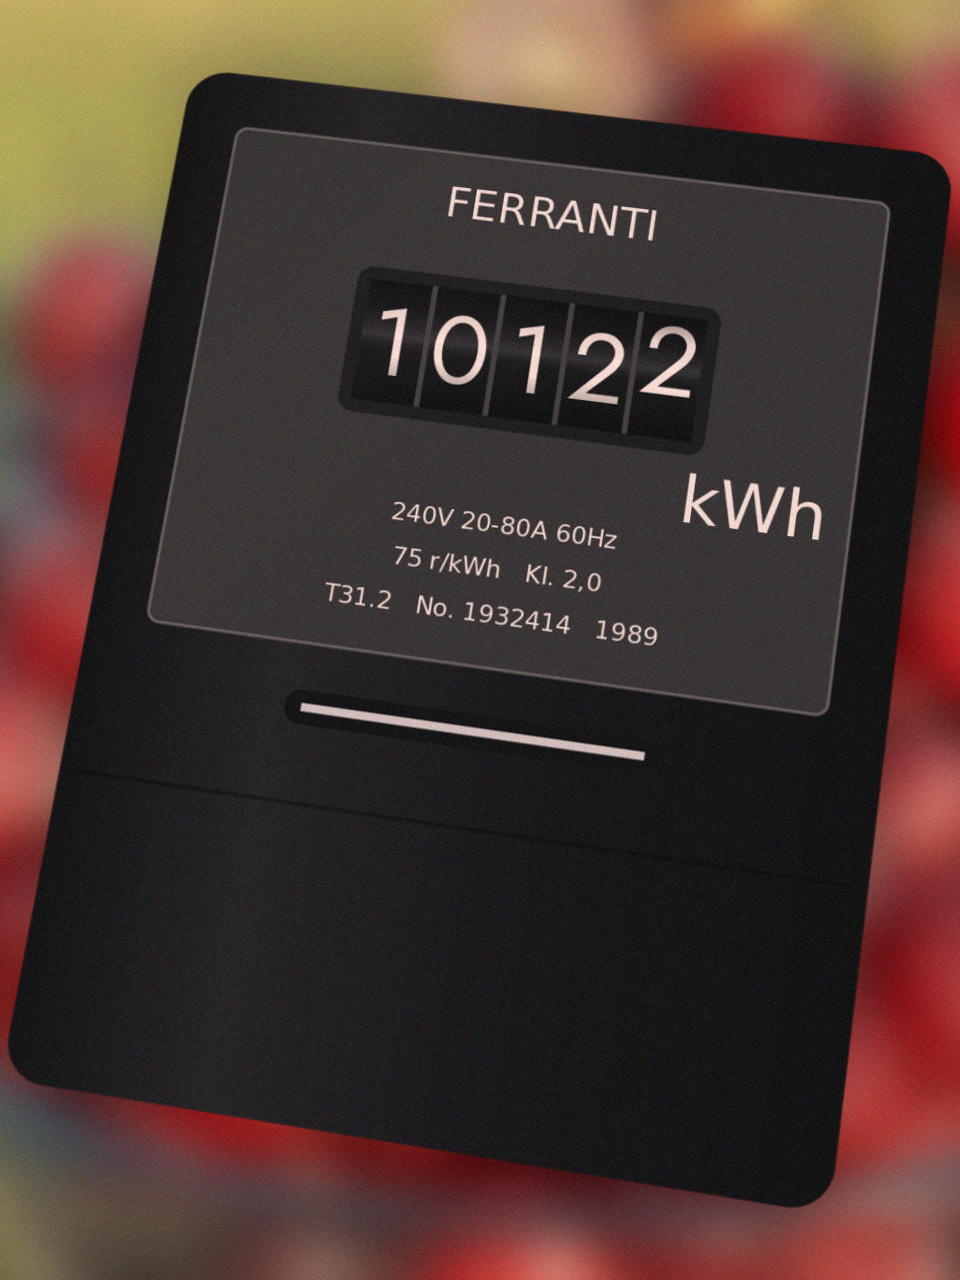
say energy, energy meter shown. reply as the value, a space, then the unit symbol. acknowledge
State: 10122 kWh
